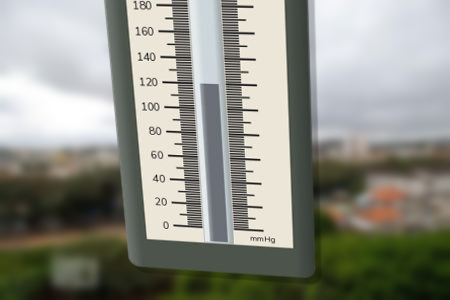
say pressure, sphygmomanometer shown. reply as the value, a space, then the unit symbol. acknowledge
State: 120 mmHg
